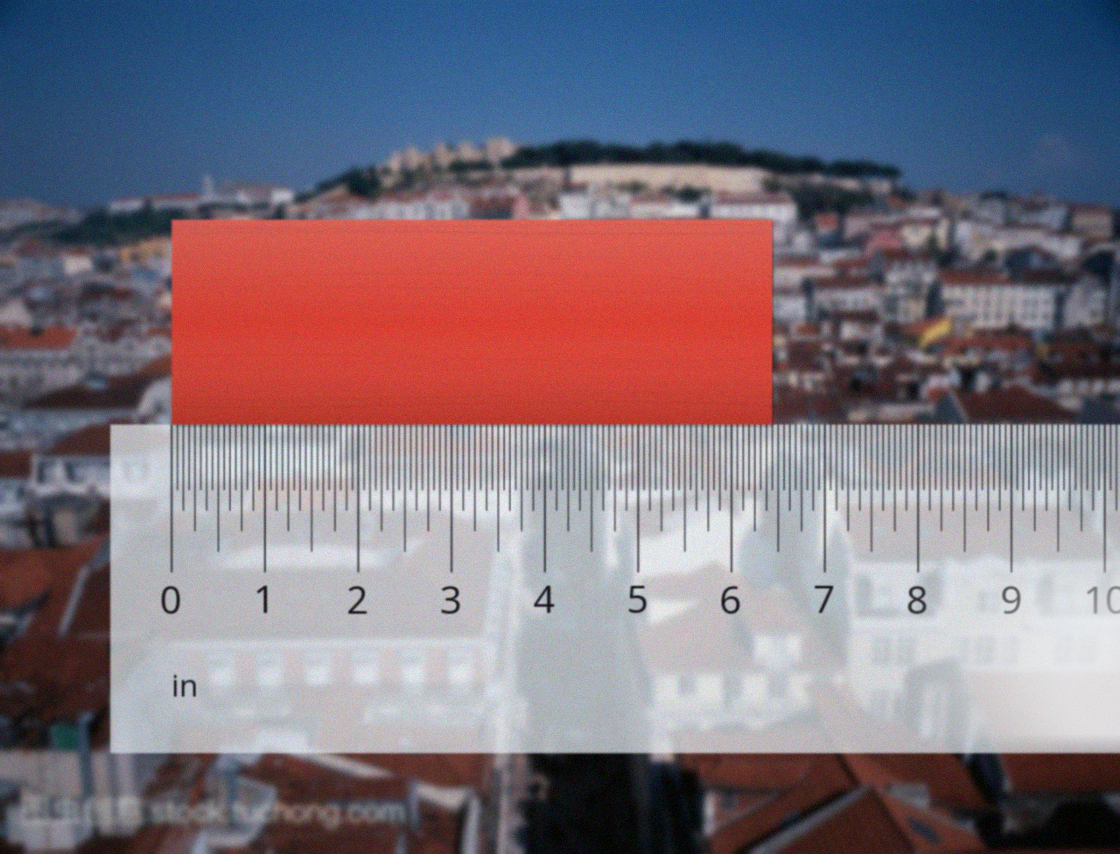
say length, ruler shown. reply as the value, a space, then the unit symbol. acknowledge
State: 6.4375 in
